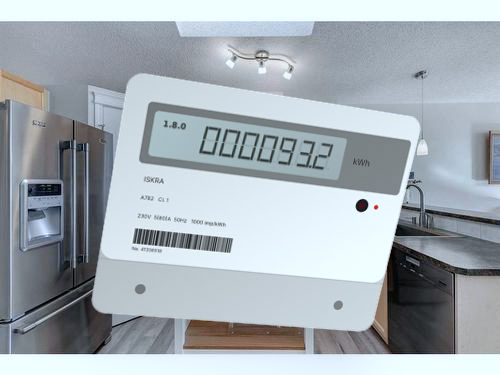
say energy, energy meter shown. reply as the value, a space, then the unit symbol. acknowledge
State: 93.2 kWh
